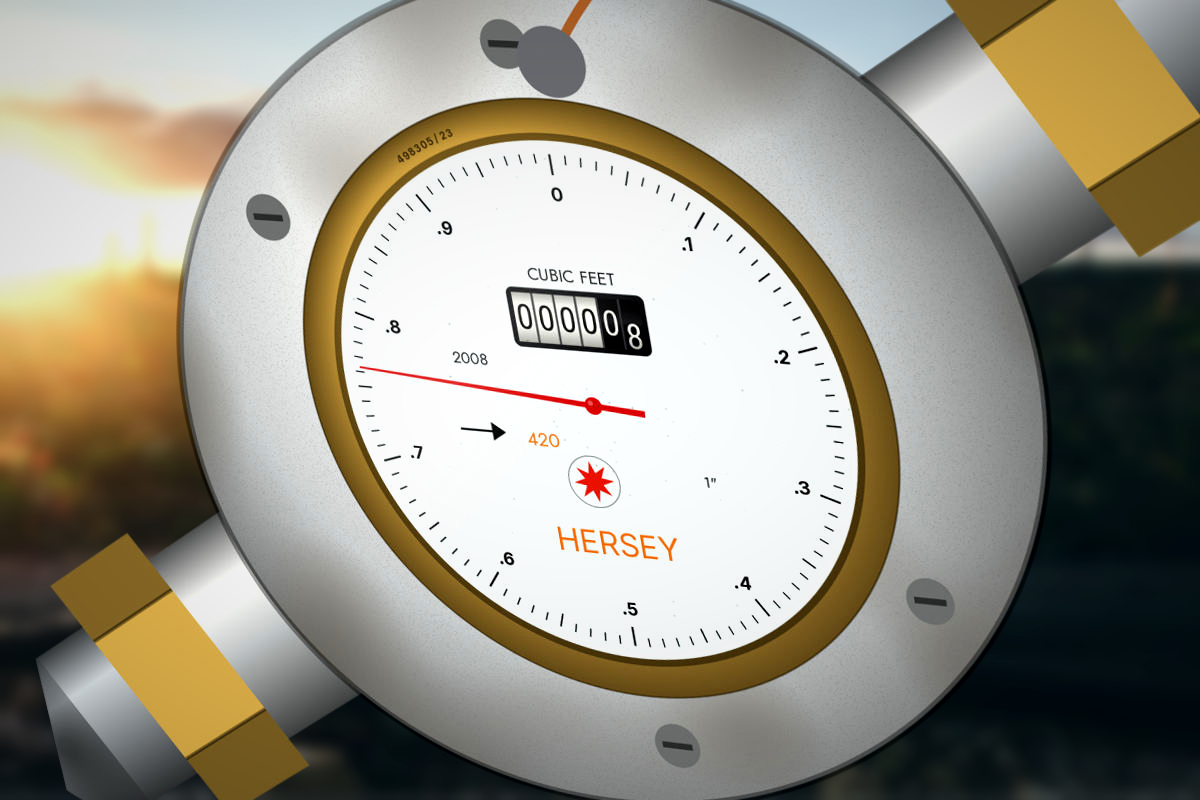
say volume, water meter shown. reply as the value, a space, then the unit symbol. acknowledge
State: 7.76 ft³
